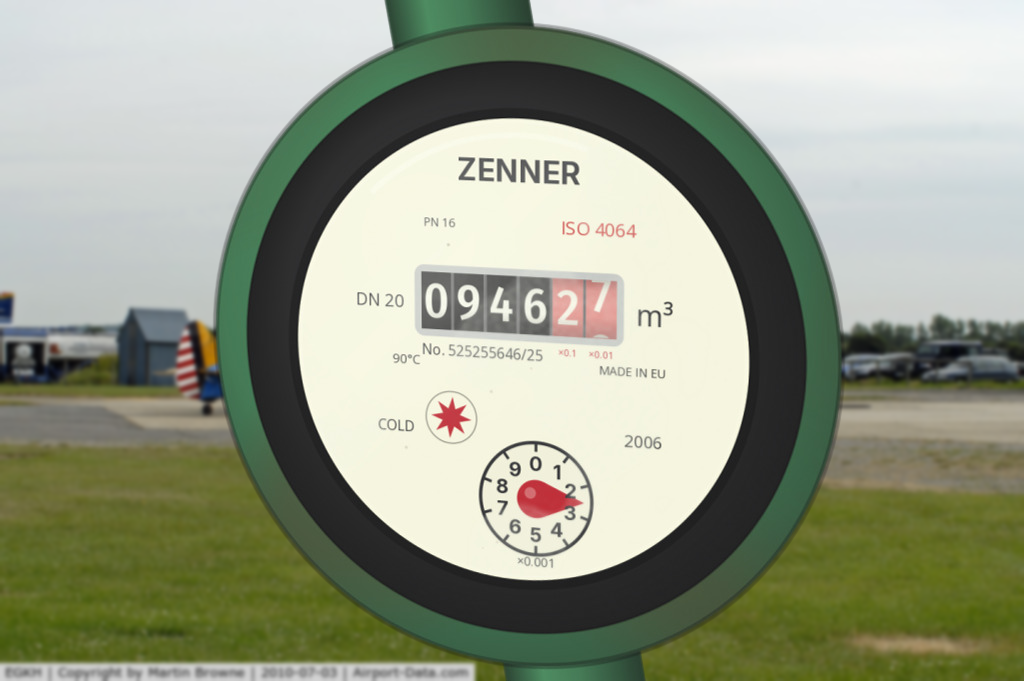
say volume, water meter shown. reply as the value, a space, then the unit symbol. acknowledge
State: 946.272 m³
